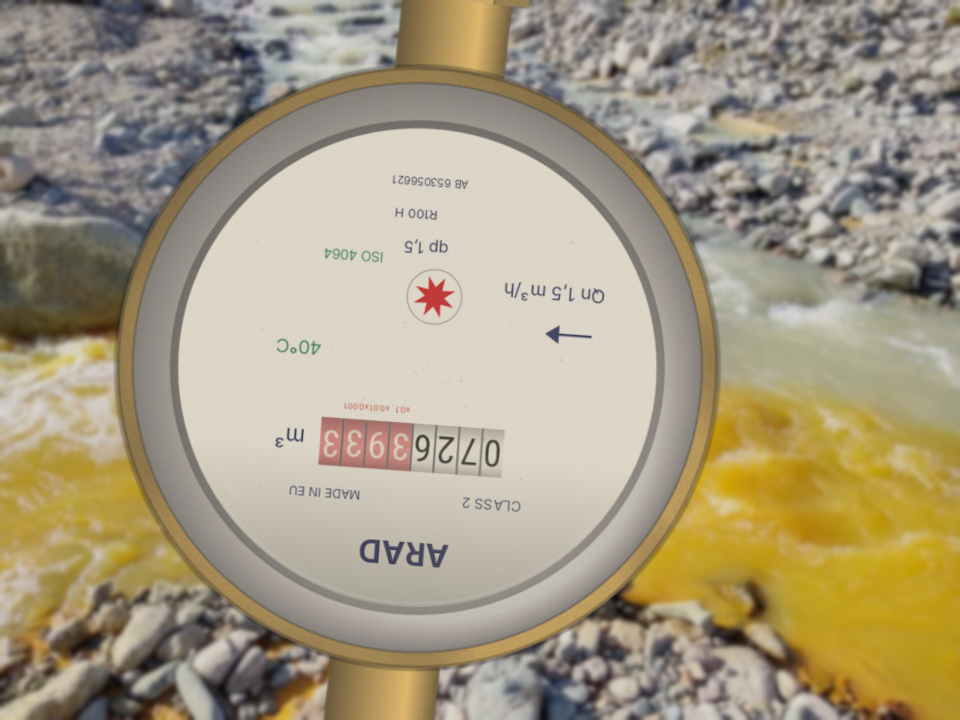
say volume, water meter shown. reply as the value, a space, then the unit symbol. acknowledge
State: 726.3933 m³
